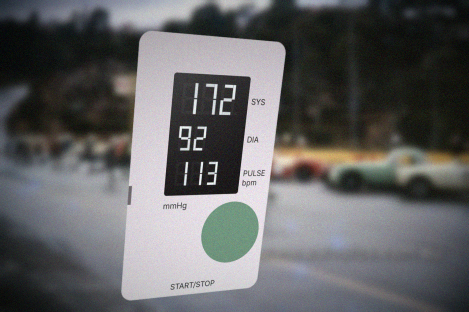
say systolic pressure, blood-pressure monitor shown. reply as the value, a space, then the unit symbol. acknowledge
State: 172 mmHg
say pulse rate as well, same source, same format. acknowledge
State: 113 bpm
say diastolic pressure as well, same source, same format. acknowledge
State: 92 mmHg
